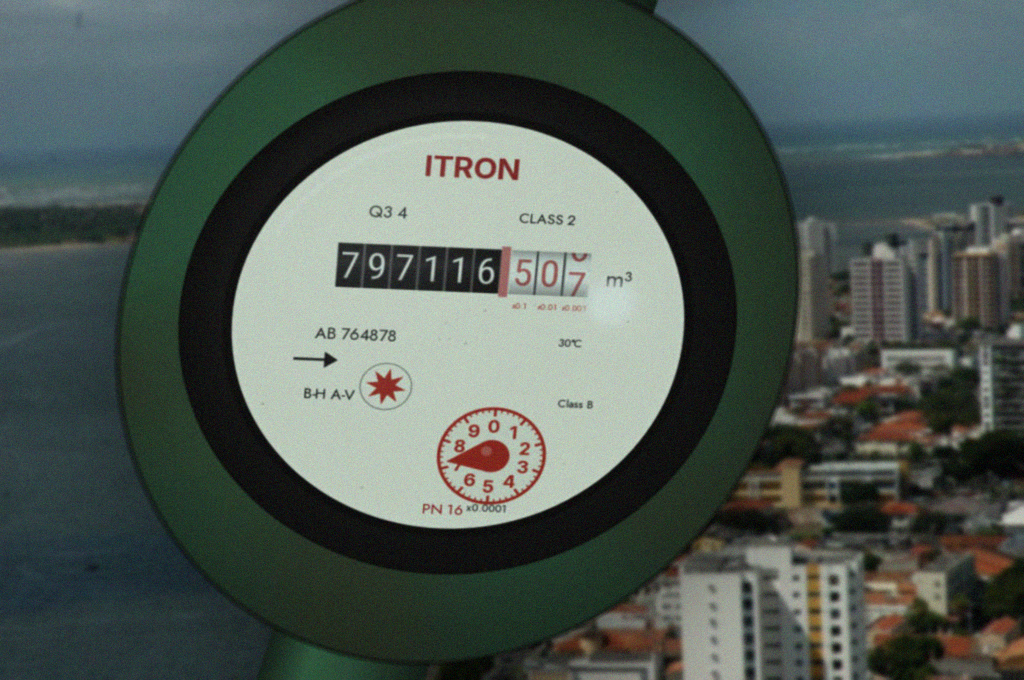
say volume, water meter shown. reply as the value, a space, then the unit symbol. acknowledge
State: 797116.5067 m³
